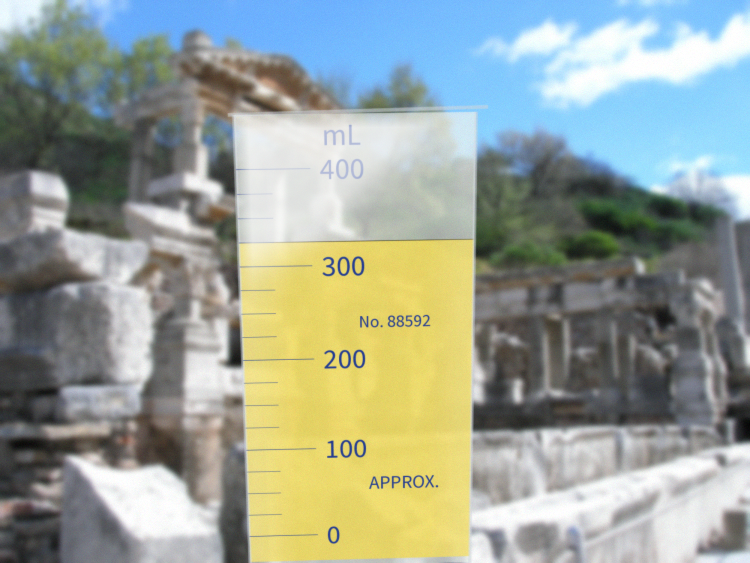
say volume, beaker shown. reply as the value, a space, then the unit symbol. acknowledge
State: 325 mL
